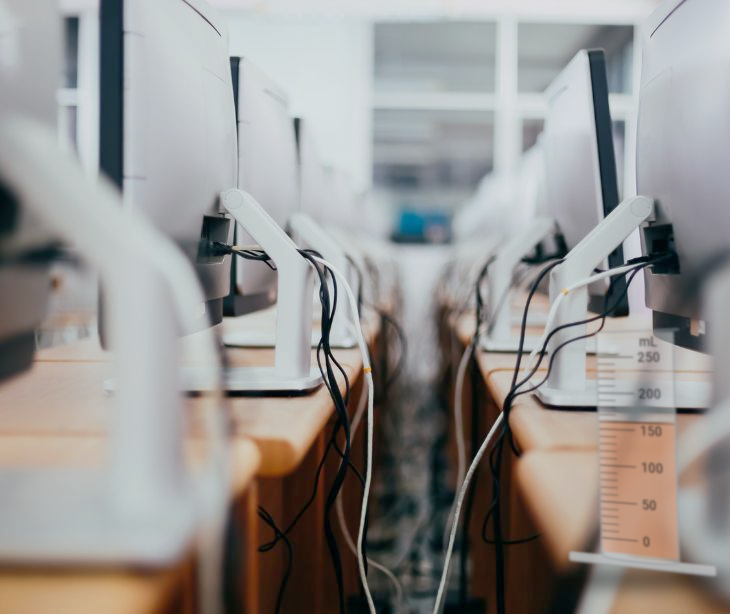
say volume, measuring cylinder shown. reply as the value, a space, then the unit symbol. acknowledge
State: 160 mL
